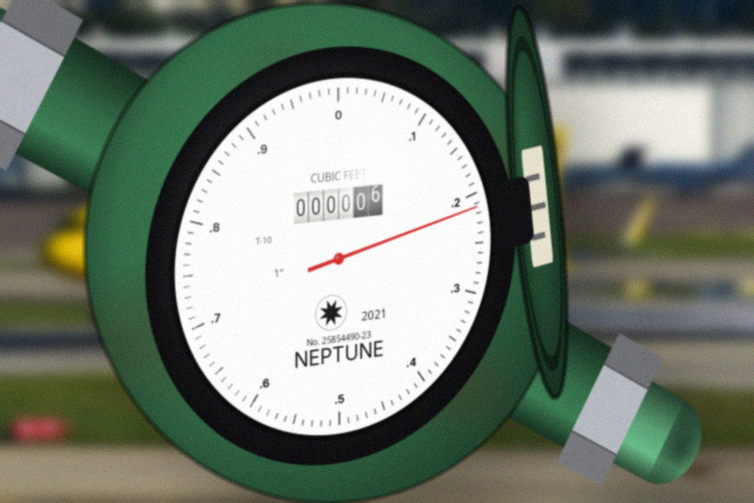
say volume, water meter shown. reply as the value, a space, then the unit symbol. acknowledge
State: 6.21 ft³
